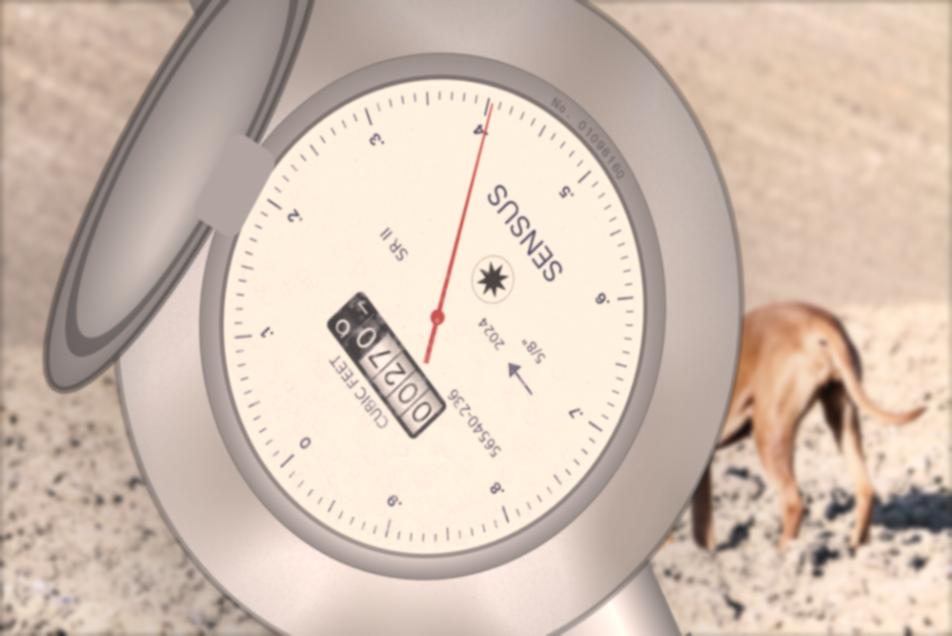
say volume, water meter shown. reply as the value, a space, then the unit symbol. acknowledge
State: 2706.40 ft³
